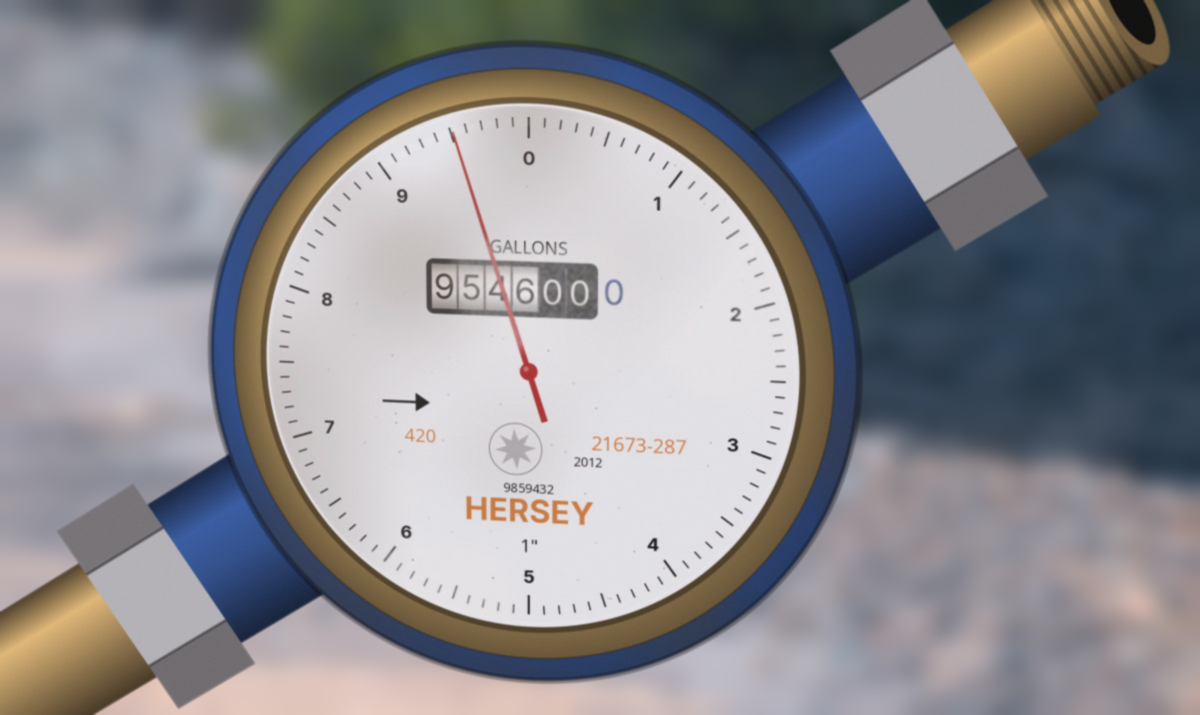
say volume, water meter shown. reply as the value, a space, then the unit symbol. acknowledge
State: 9545999.5 gal
